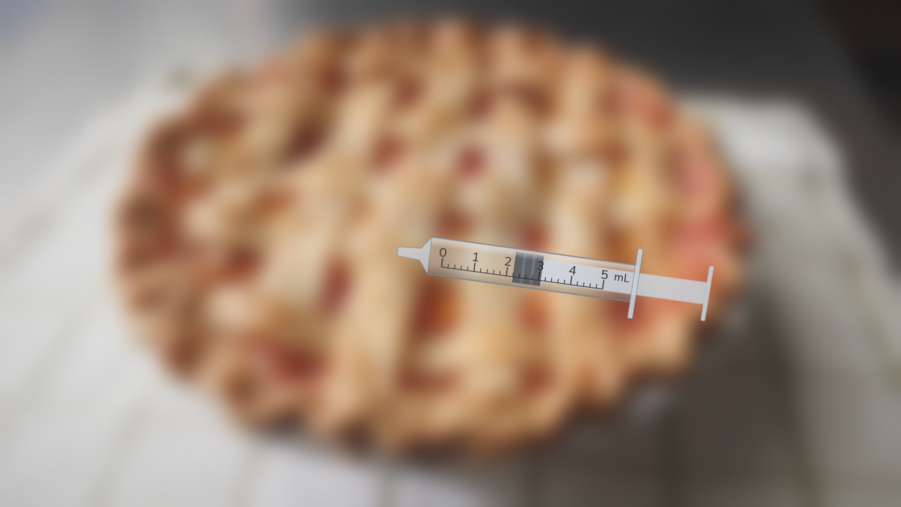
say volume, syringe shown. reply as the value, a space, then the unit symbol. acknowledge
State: 2.2 mL
